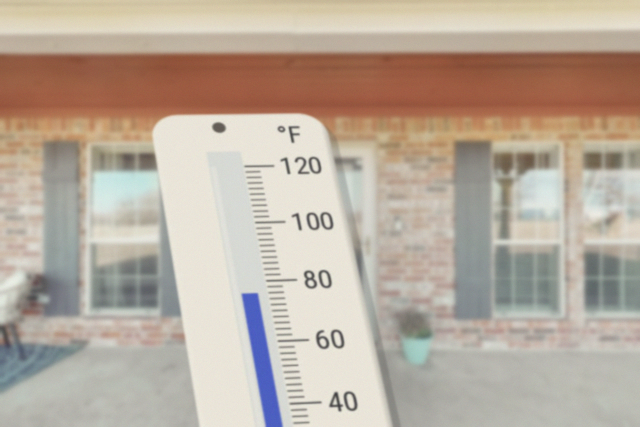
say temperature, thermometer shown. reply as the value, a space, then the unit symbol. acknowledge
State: 76 °F
